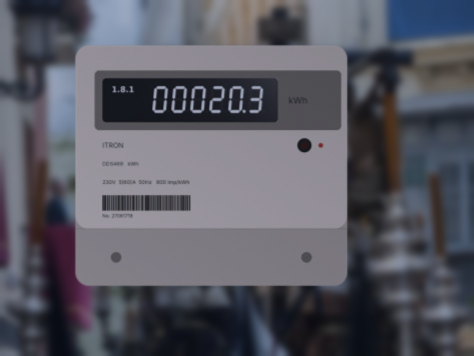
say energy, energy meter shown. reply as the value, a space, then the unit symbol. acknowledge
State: 20.3 kWh
